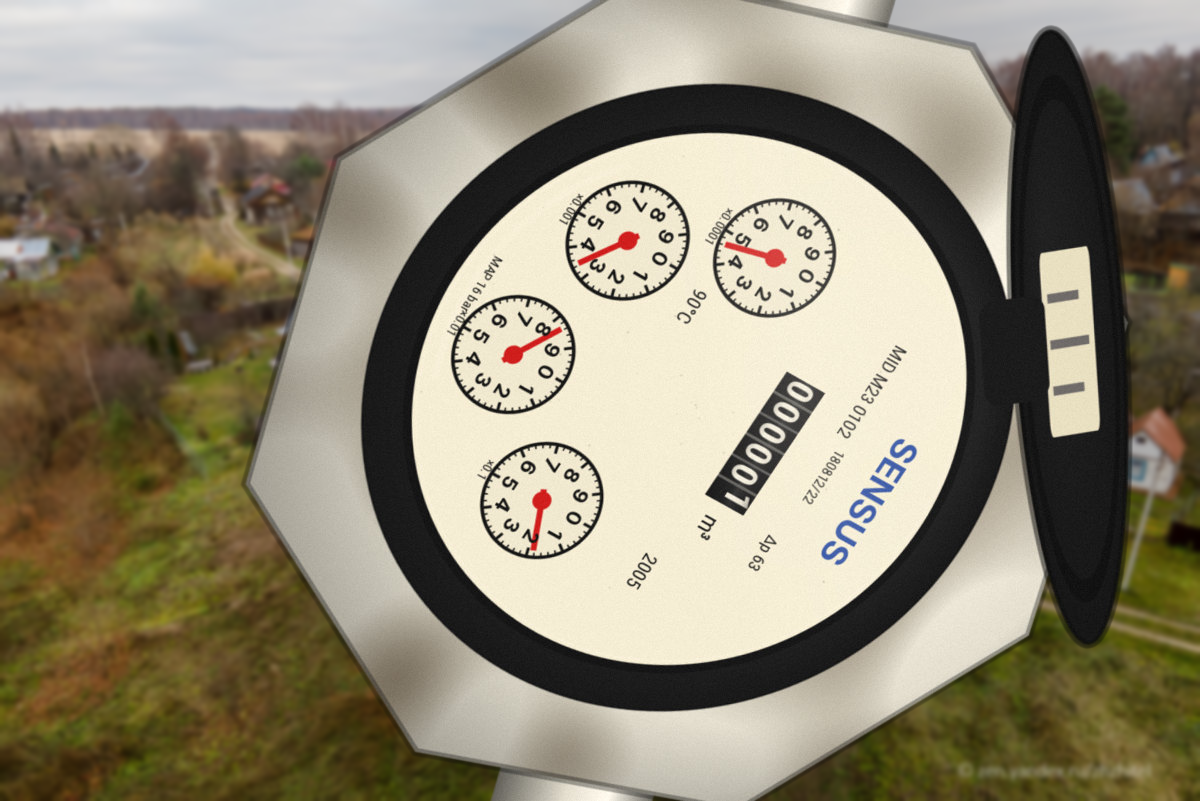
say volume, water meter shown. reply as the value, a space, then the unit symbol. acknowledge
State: 1.1834 m³
